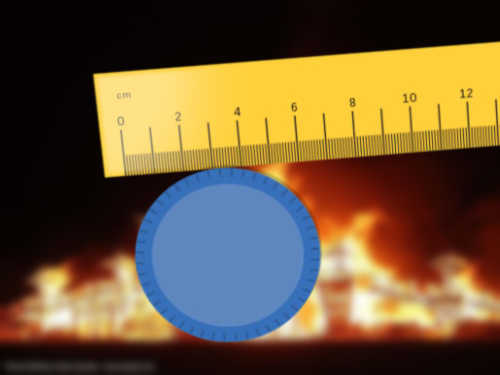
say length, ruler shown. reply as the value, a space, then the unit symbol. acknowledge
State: 6.5 cm
